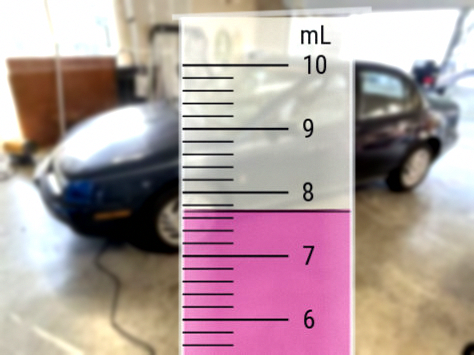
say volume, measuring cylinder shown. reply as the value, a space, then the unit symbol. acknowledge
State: 7.7 mL
